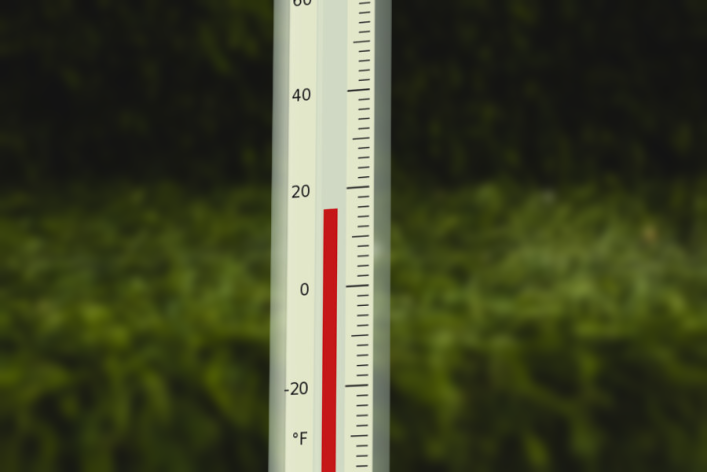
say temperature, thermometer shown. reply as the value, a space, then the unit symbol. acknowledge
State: 16 °F
